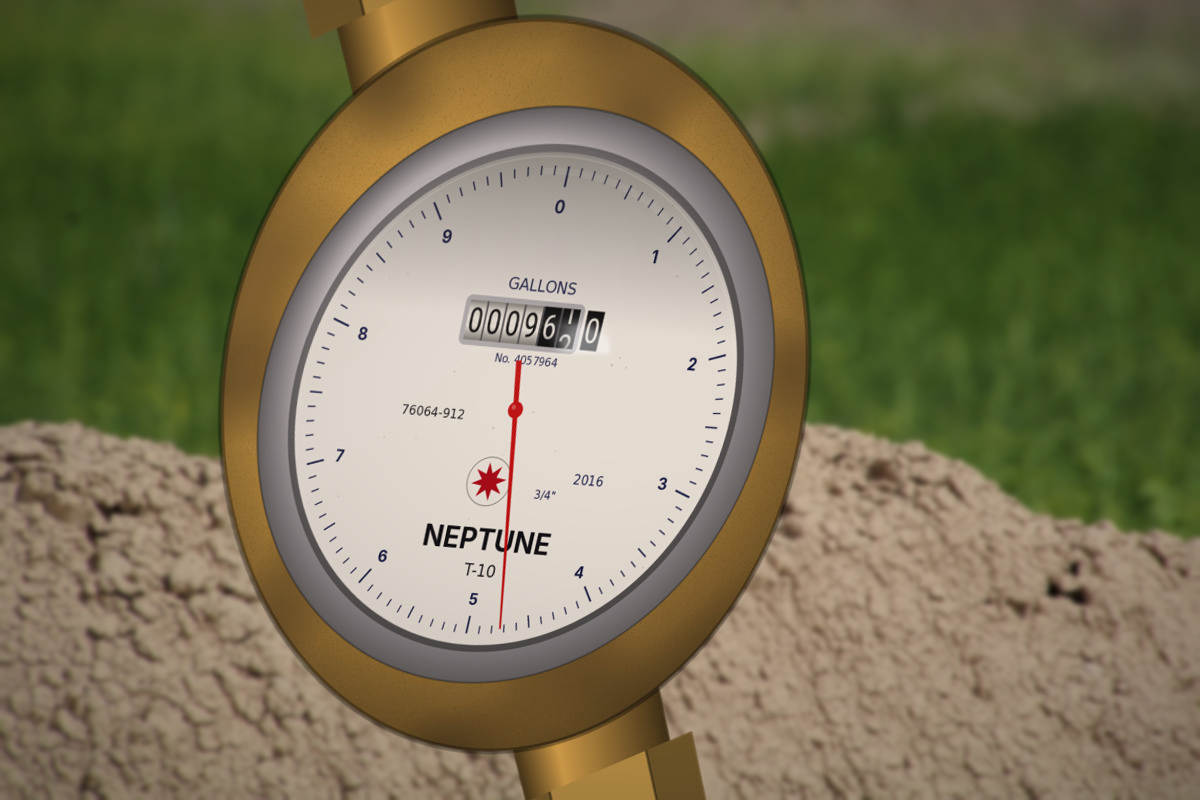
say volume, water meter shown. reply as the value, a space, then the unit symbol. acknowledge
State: 9614.7 gal
